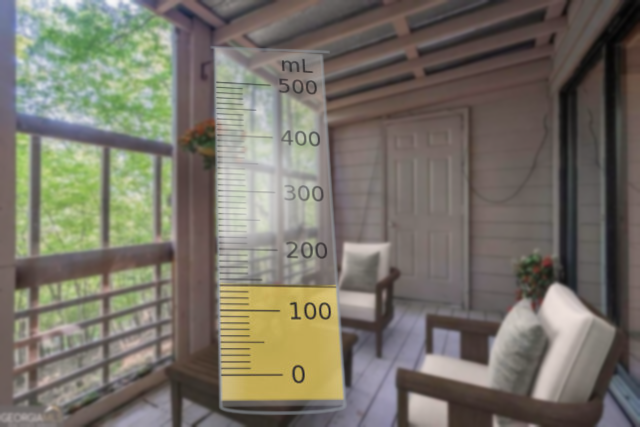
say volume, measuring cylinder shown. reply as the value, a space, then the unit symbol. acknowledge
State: 140 mL
